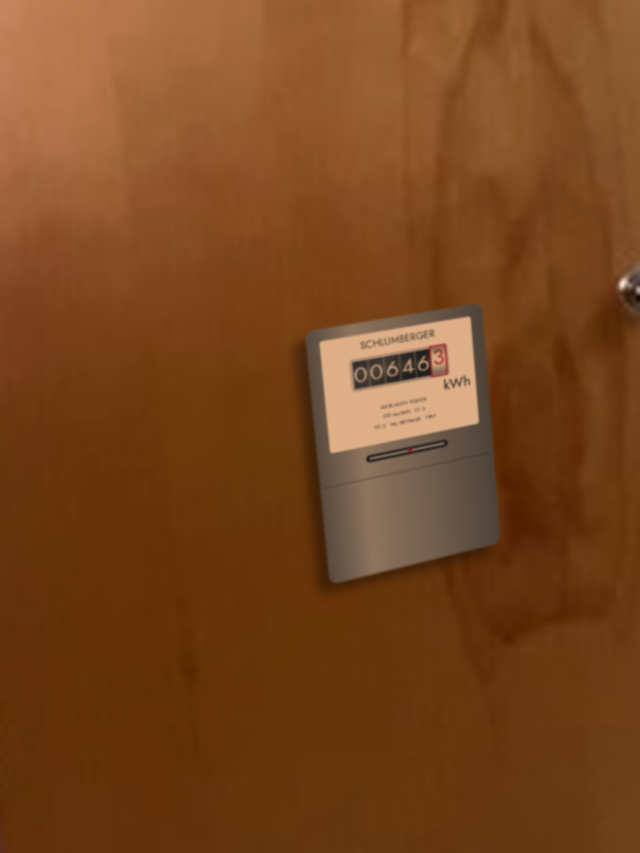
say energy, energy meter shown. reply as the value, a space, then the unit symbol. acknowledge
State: 646.3 kWh
